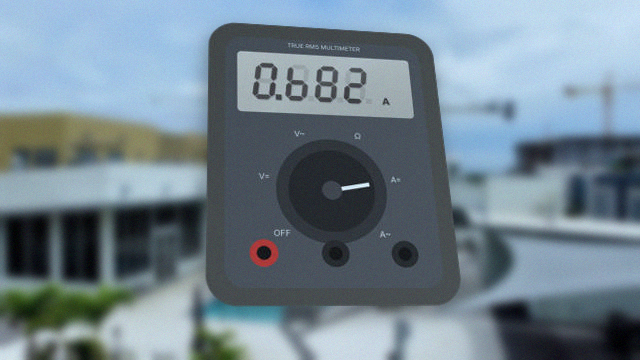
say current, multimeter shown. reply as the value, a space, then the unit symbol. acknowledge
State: 0.682 A
